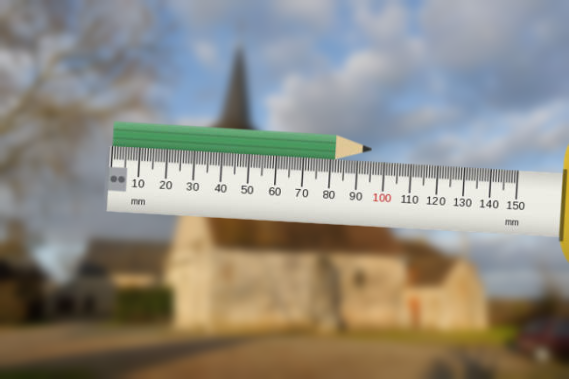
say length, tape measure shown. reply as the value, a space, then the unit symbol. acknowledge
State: 95 mm
